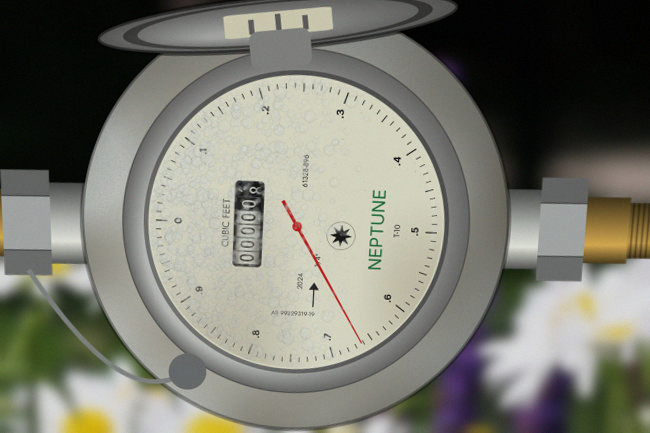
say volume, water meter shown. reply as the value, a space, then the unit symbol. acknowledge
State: 7.66 ft³
